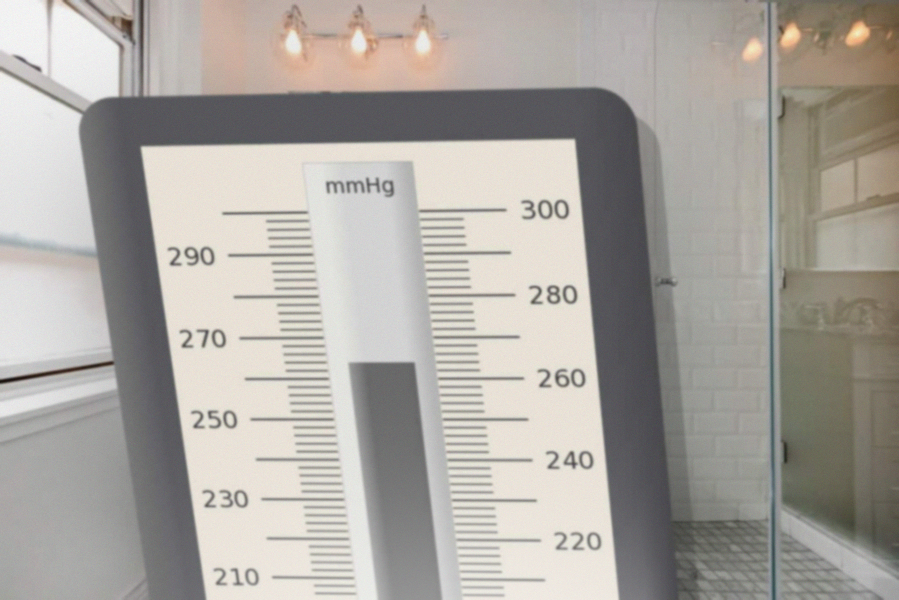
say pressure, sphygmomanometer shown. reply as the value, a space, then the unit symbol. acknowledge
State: 264 mmHg
